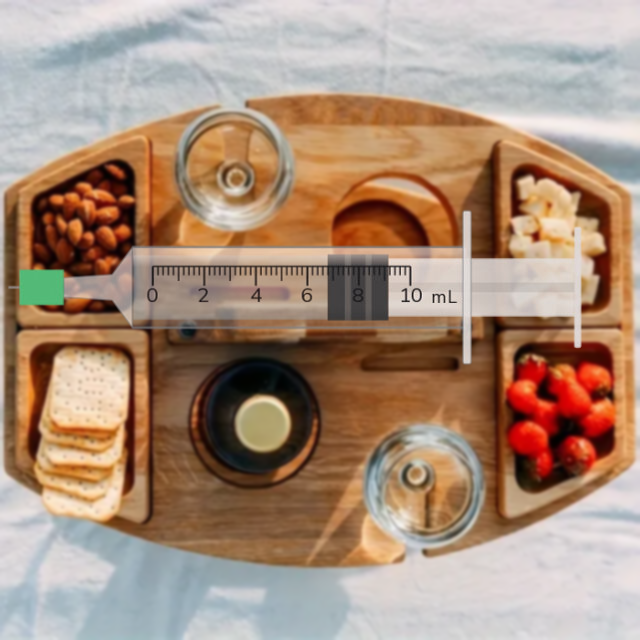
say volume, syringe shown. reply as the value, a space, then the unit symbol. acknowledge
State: 6.8 mL
